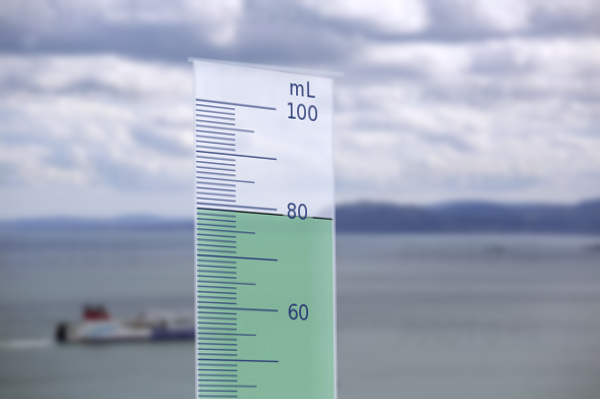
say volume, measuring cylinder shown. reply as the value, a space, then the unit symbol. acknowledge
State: 79 mL
